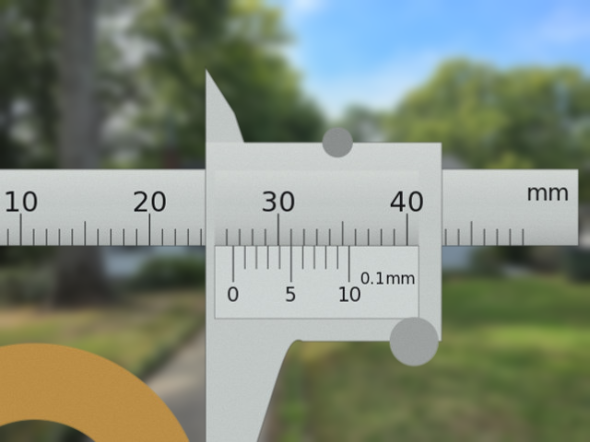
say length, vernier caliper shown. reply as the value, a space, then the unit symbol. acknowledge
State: 26.5 mm
